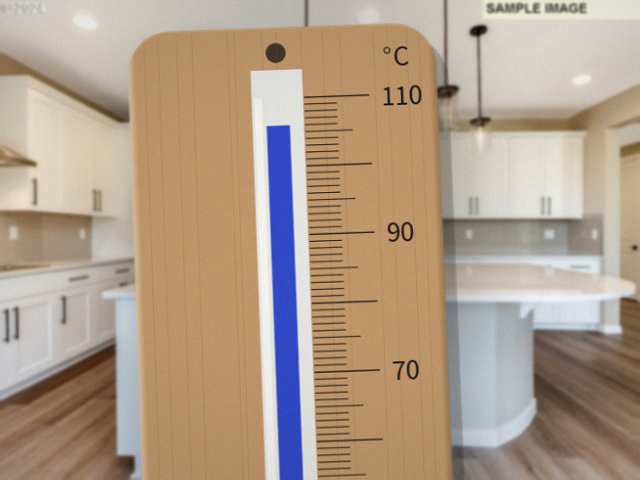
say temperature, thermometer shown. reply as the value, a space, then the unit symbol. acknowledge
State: 106 °C
